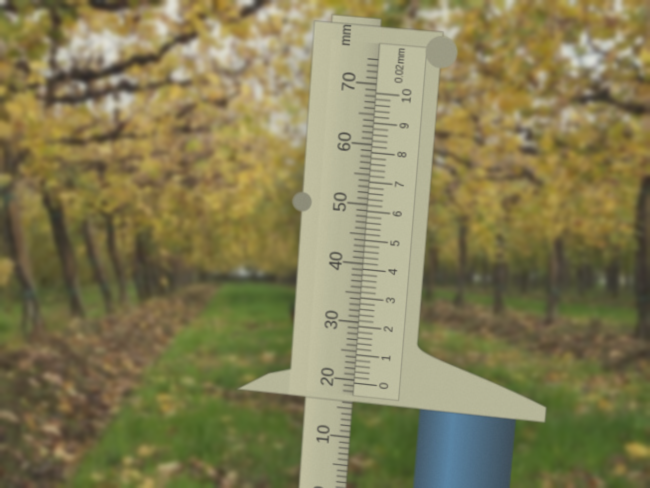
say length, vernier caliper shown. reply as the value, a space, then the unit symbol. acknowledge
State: 19.5 mm
